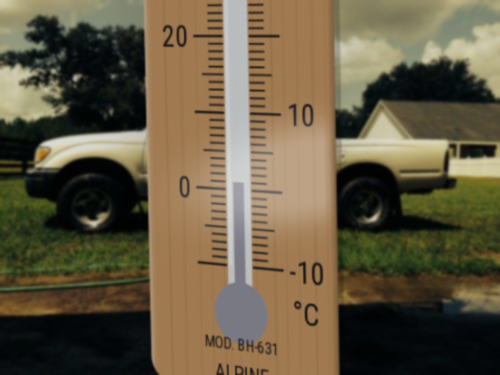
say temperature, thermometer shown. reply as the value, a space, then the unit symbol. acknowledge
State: 1 °C
